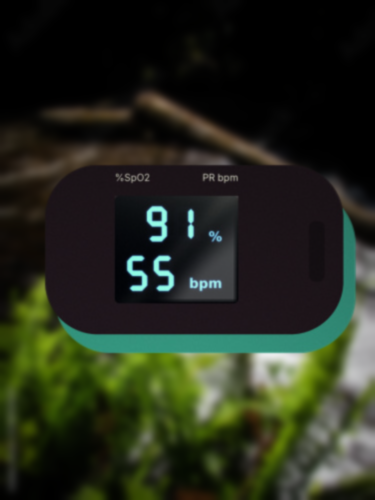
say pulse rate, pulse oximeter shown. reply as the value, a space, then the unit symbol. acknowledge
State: 55 bpm
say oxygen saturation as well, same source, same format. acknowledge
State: 91 %
